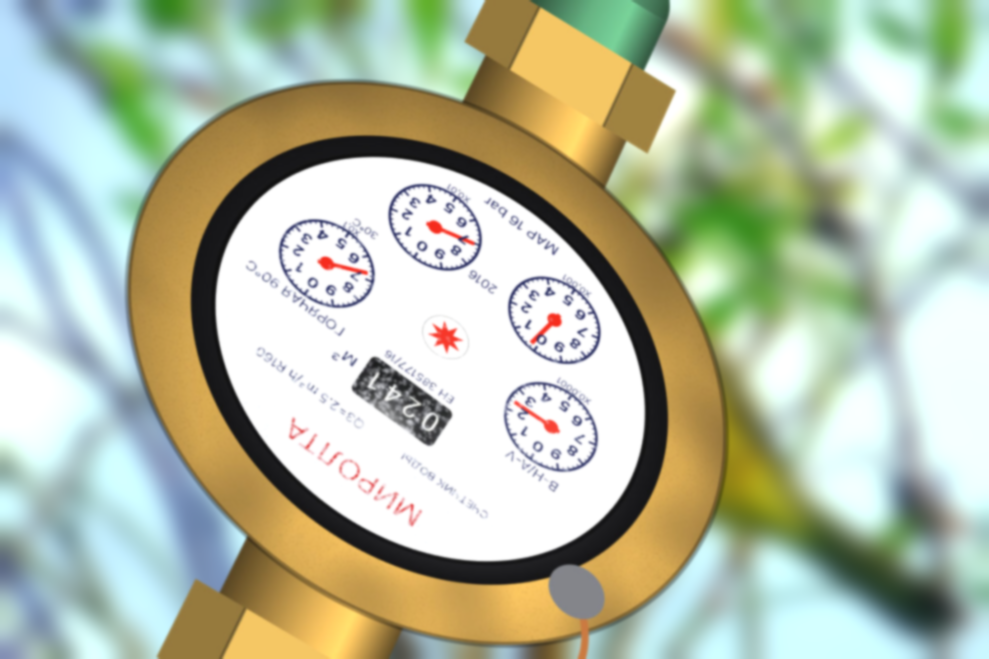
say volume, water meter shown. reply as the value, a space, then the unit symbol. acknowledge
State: 241.6702 m³
